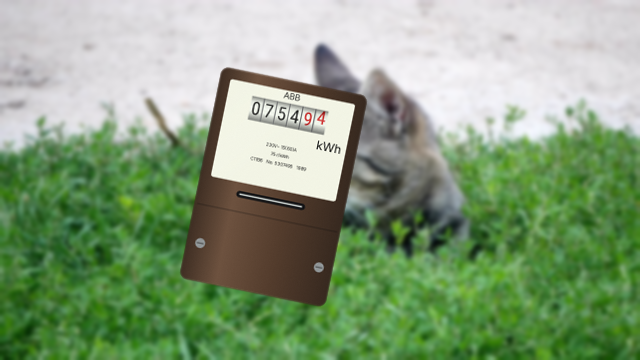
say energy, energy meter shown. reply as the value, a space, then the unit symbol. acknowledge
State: 754.94 kWh
